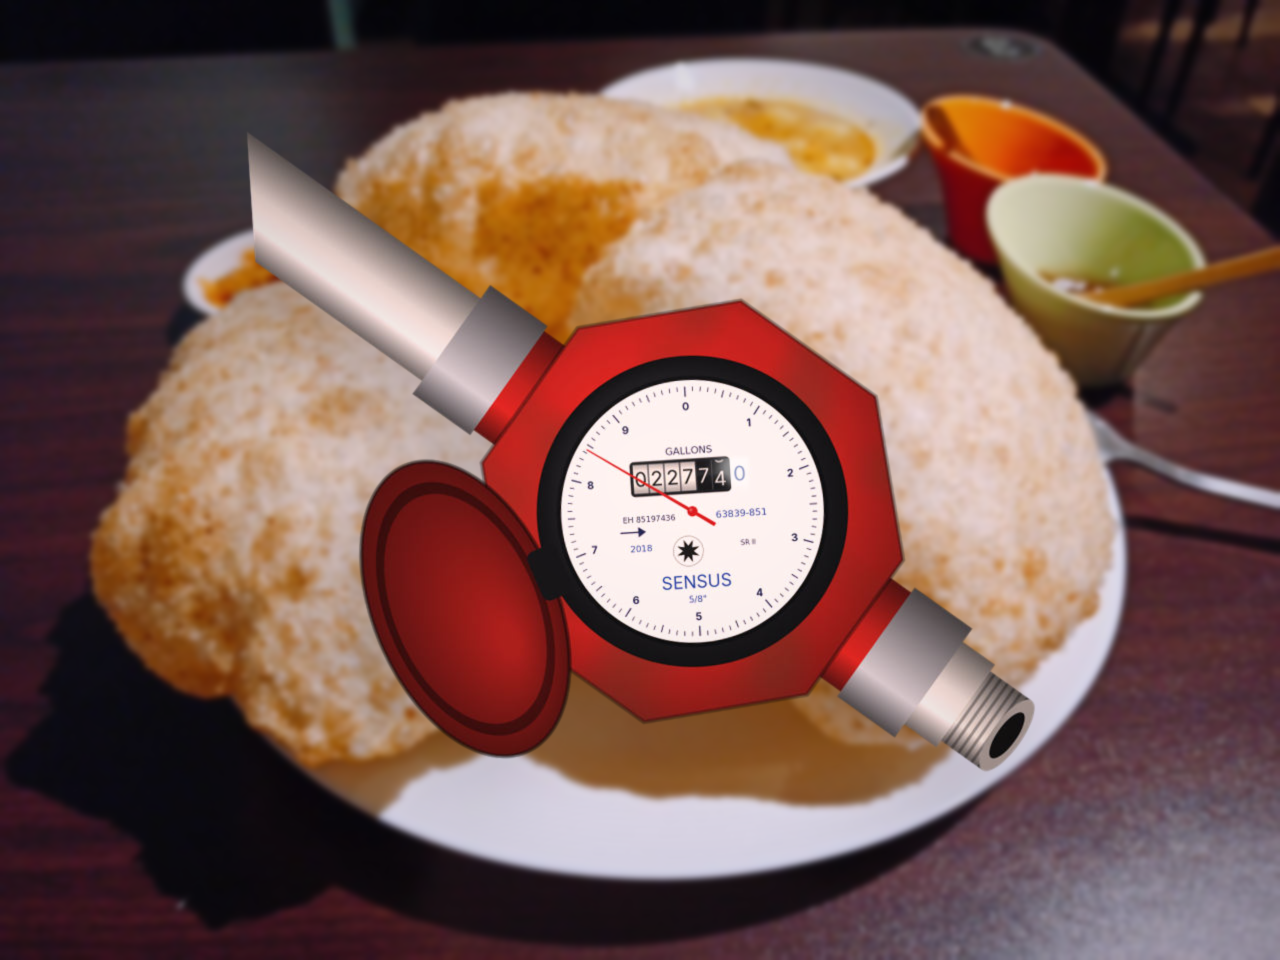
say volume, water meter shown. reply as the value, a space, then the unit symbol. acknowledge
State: 227738.4 gal
